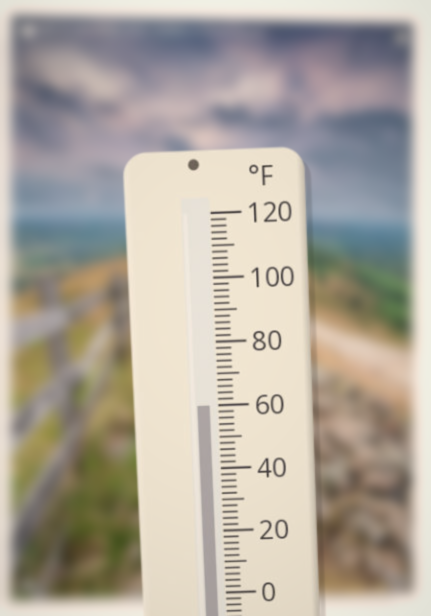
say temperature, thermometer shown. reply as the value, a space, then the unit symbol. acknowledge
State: 60 °F
